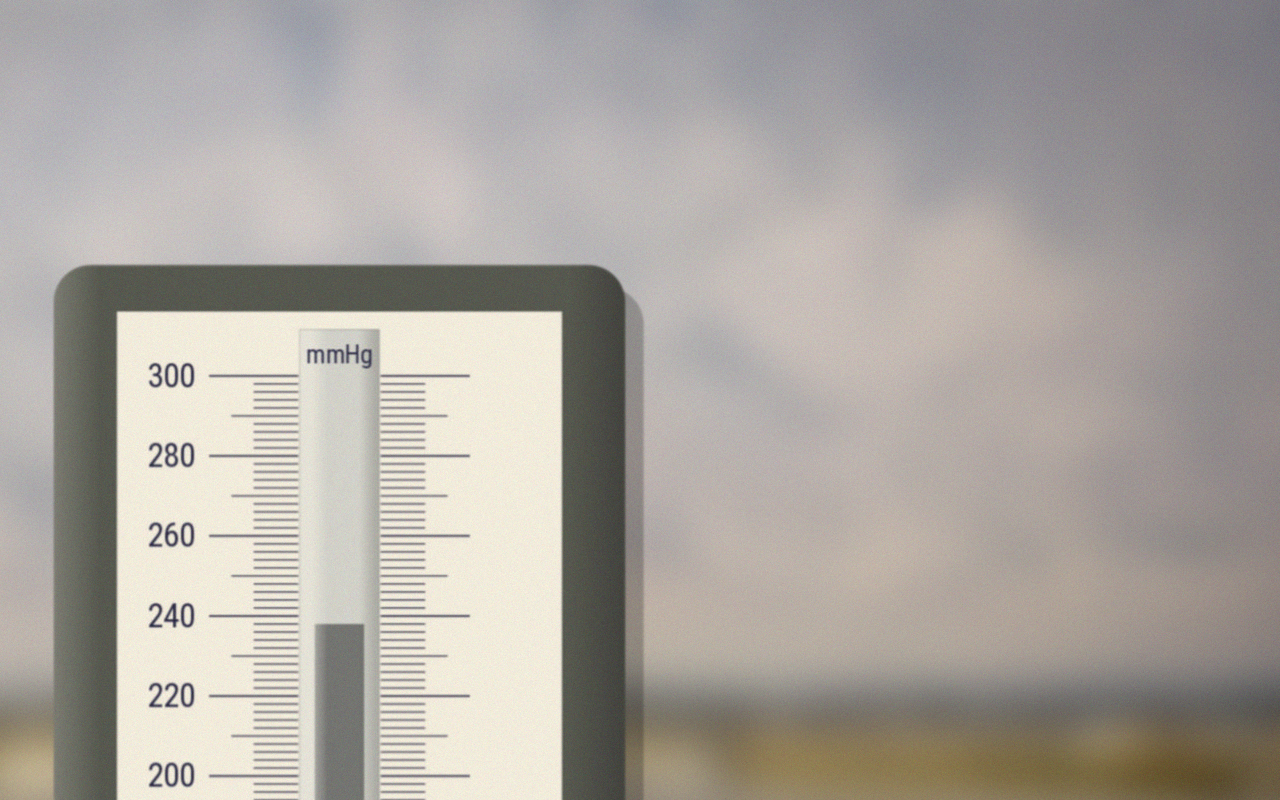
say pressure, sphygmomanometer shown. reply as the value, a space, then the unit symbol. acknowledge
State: 238 mmHg
